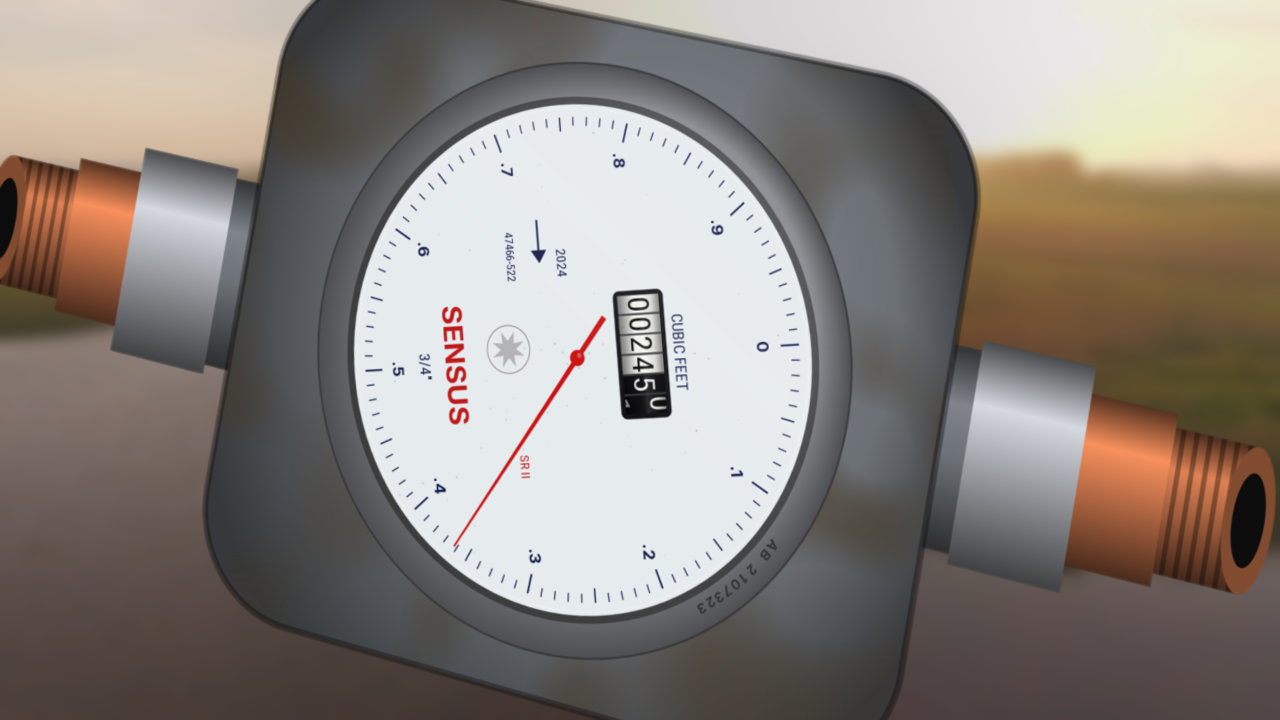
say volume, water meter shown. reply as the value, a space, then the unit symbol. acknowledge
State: 2450.36 ft³
